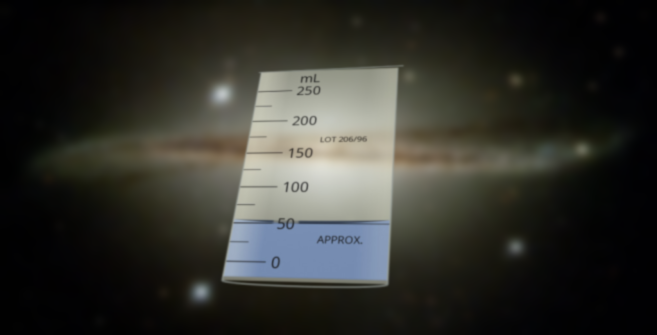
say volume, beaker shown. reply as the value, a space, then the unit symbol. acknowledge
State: 50 mL
